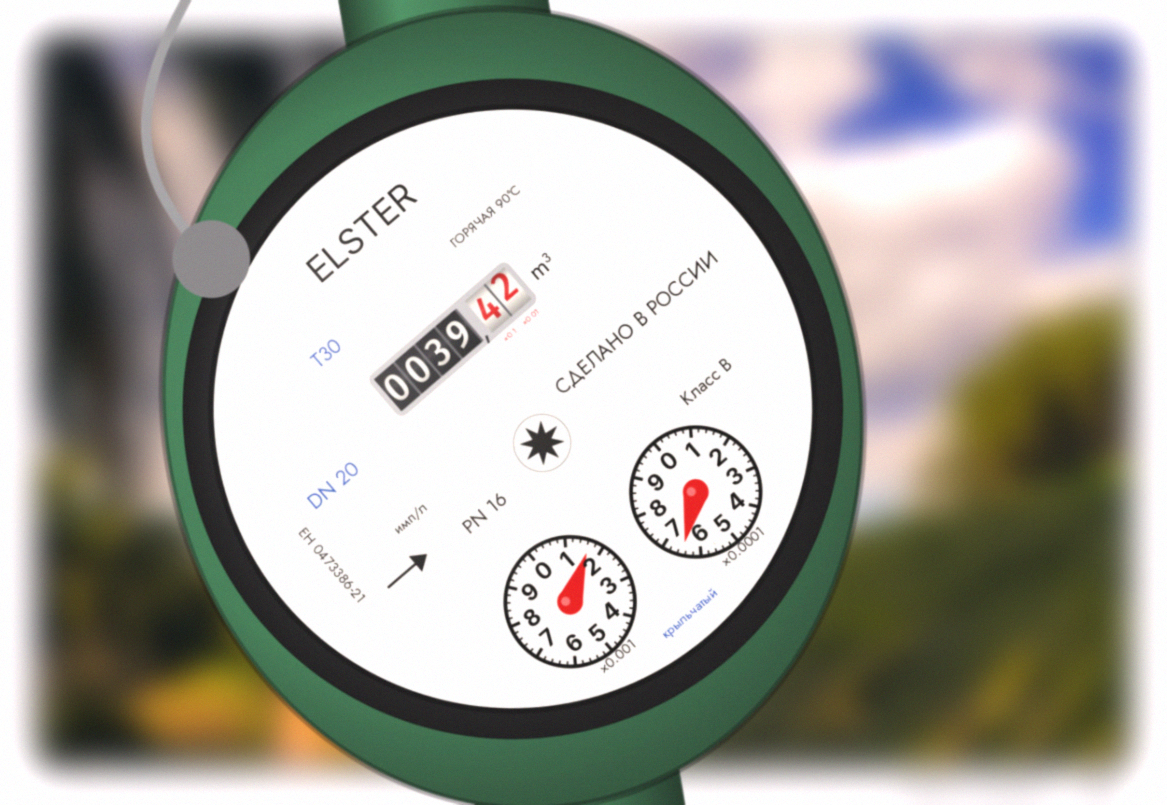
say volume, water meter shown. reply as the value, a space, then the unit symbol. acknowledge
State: 39.4216 m³
